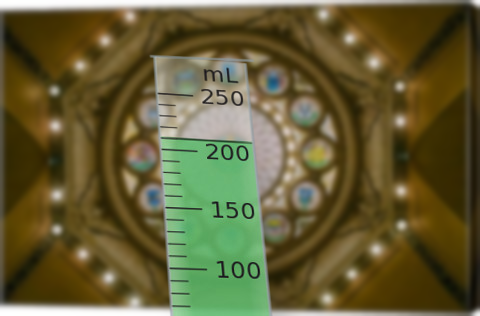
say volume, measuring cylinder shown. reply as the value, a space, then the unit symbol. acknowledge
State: 210 mL
